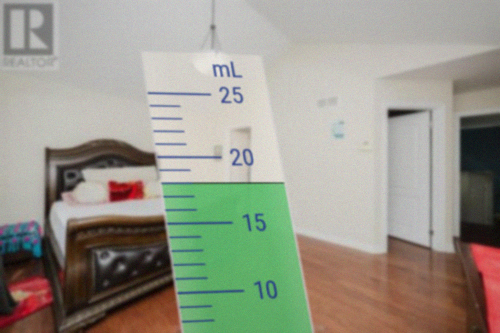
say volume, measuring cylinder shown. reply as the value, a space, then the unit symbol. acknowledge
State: 18 mL
